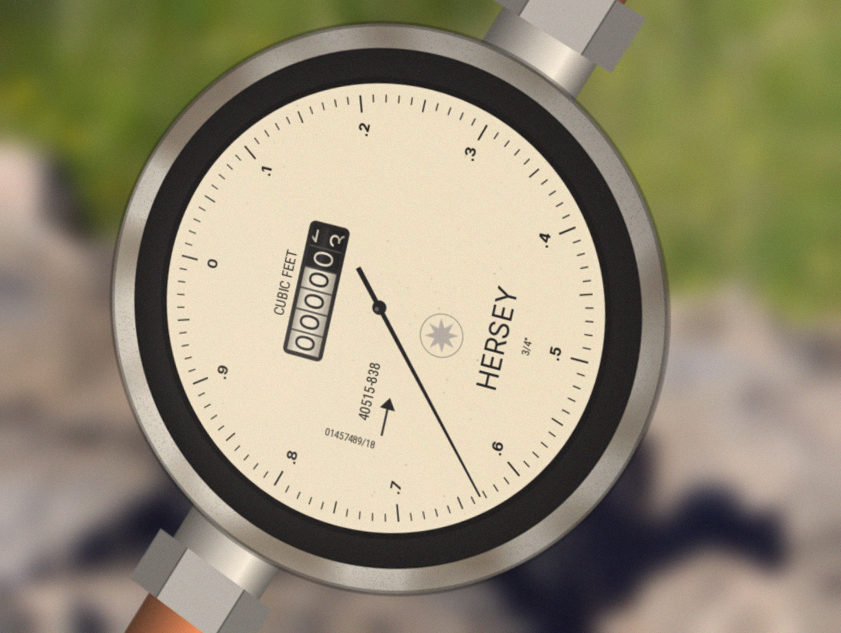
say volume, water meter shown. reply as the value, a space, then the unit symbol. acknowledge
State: 2.63 ft³
